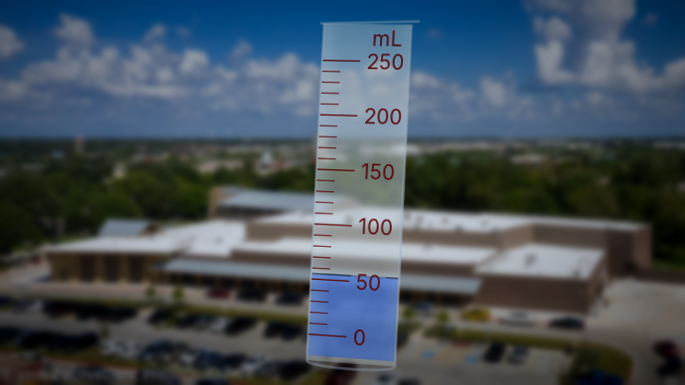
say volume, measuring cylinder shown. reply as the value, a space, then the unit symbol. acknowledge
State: 55 mL
